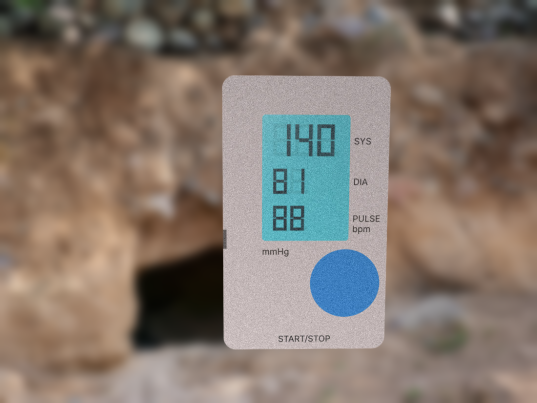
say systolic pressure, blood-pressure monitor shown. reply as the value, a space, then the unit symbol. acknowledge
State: 140 mmHg
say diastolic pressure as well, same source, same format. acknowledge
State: 81 mmHg
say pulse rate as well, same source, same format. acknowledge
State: 88 bpm
